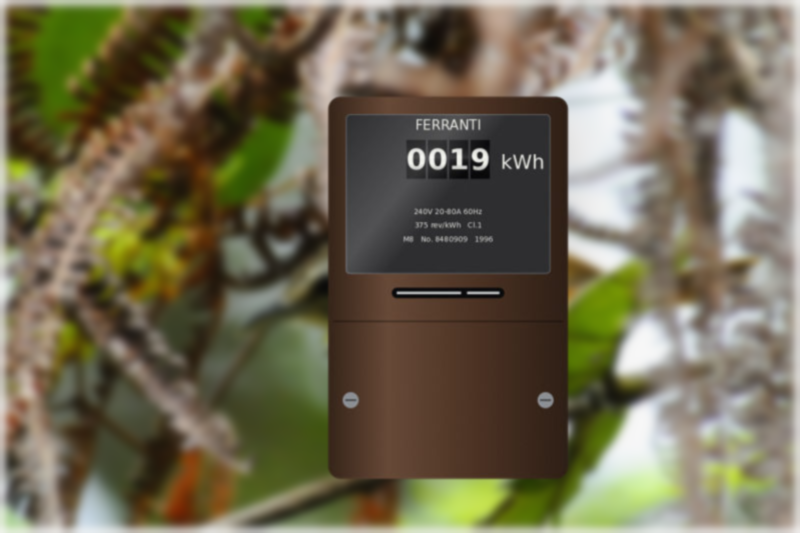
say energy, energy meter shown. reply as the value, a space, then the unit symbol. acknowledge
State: 19 kWh
